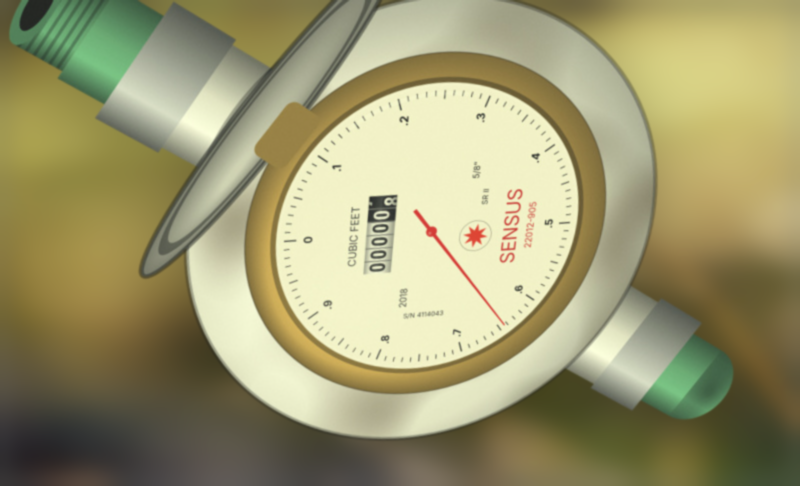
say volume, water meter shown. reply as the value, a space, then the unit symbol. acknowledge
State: 7.64 ft³
